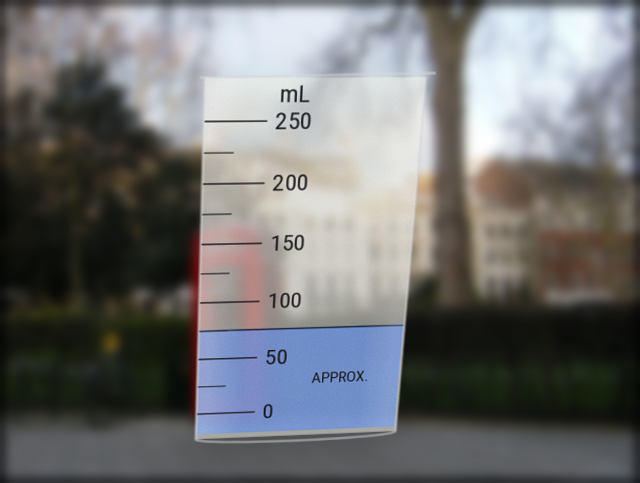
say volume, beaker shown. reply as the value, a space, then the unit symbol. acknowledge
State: 75 mL
